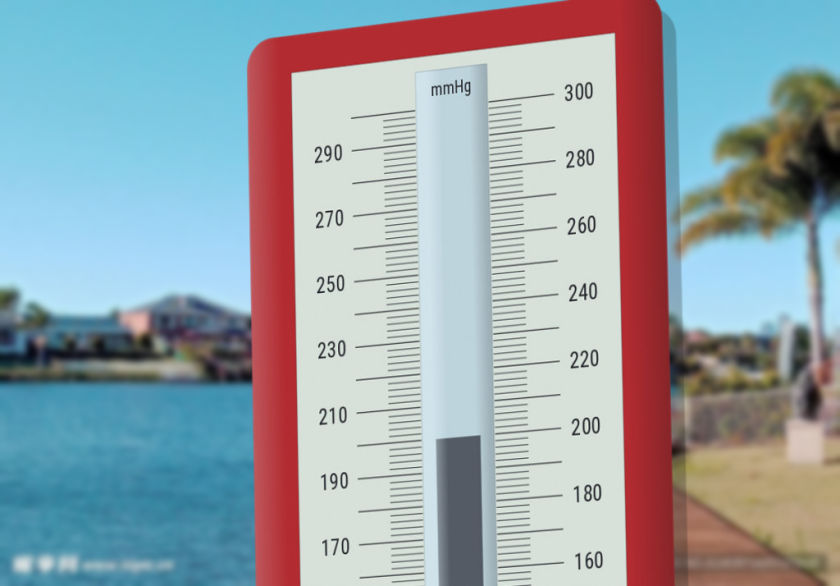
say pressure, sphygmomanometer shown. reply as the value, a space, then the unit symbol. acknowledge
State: 200 mmHg
